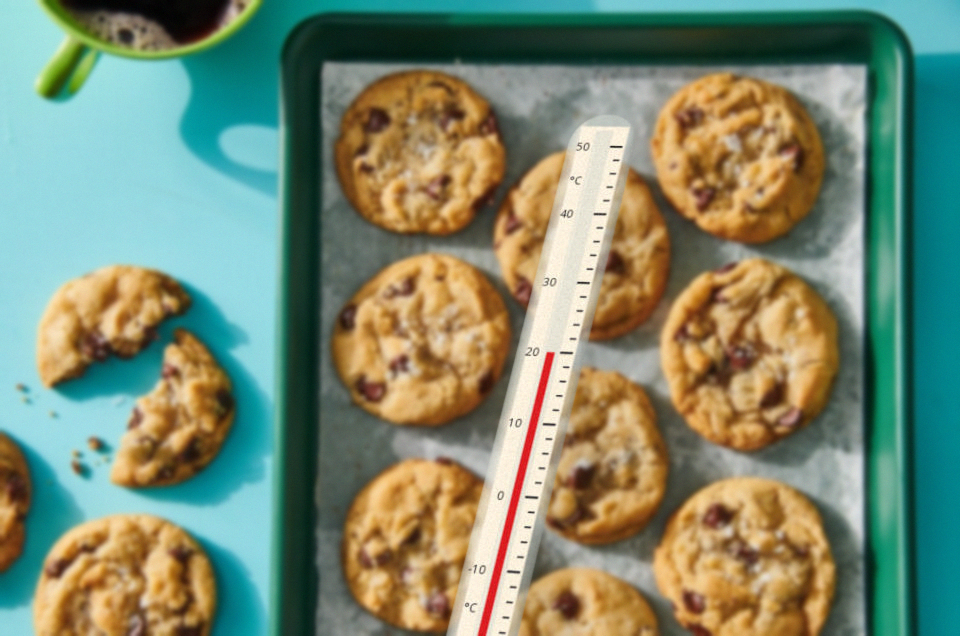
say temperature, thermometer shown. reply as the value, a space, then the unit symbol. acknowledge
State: 20 °C
